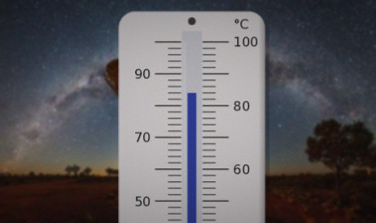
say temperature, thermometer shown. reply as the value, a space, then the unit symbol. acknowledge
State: 84 °C
